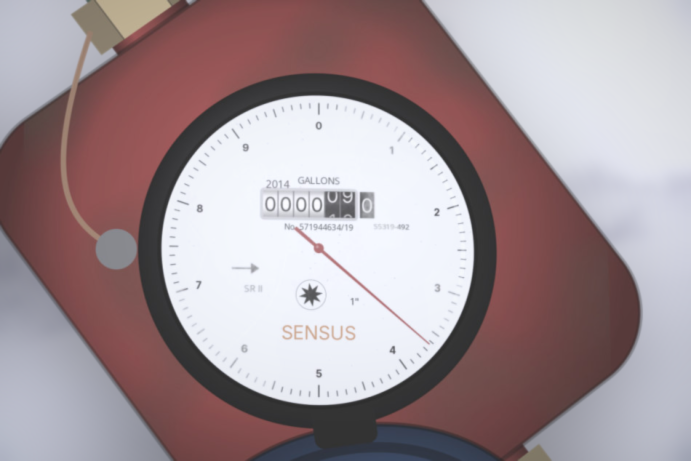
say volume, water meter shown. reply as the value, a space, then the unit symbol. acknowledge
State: 93.6 gal
